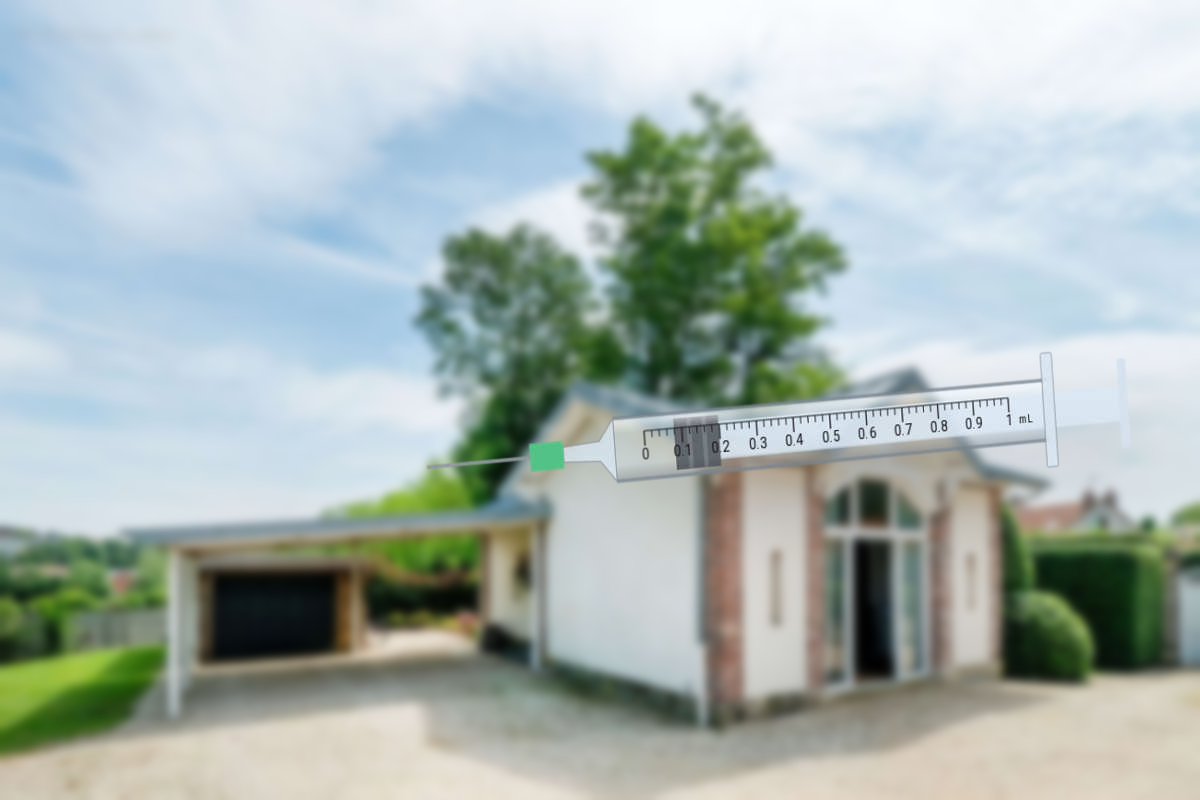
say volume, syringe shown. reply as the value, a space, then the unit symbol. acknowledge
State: 0.08 mL
